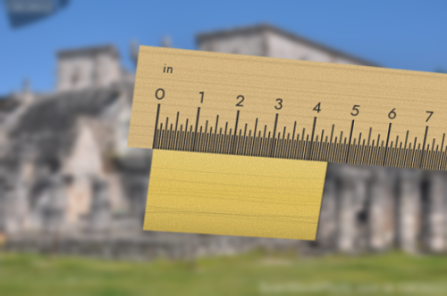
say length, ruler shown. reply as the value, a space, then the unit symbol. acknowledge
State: 4.5 in
